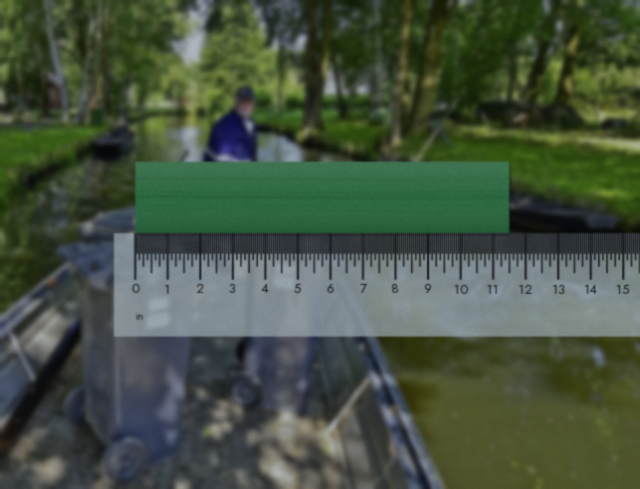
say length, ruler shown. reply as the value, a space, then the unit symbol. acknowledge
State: 11.5 in
